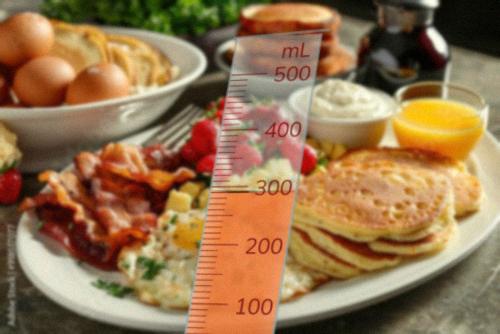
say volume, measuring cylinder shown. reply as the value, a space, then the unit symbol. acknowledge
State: 290 mL
